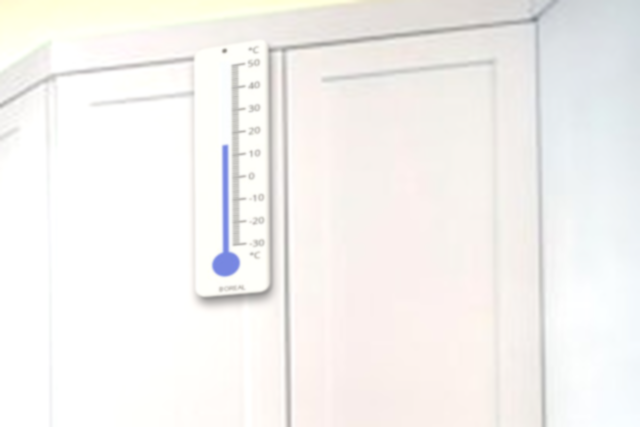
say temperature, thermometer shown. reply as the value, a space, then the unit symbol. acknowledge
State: 15 °C
